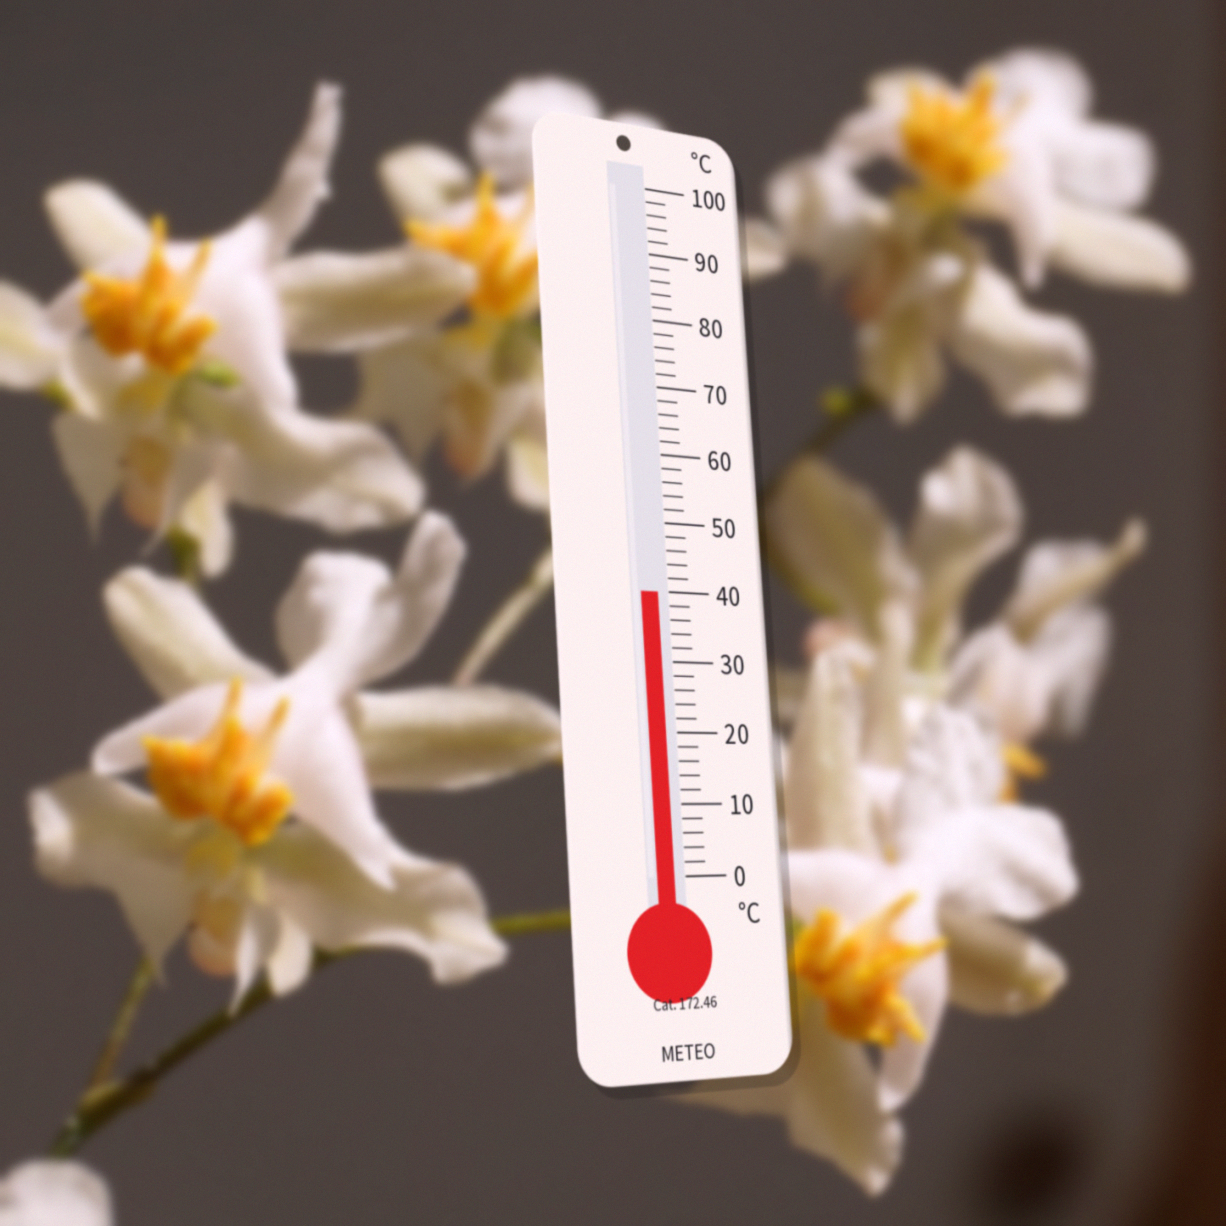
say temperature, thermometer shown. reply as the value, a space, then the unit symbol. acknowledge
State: 40 °C
